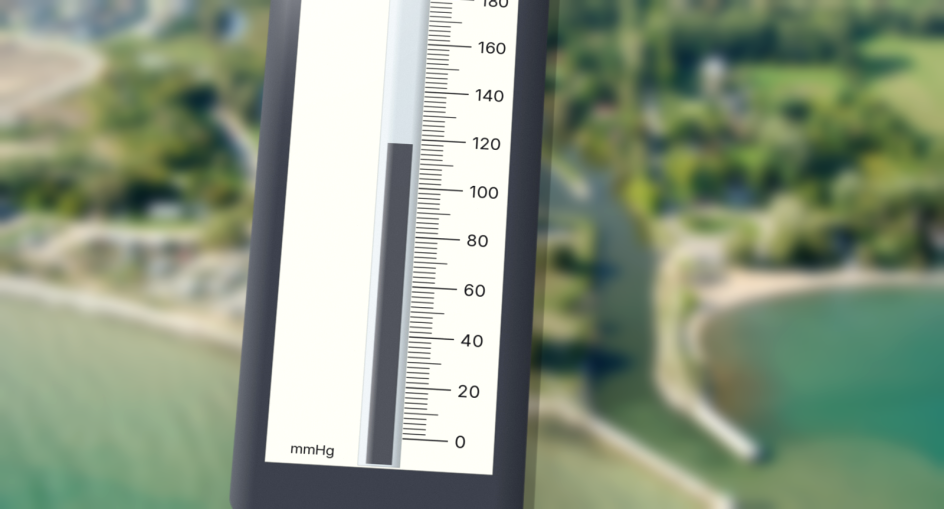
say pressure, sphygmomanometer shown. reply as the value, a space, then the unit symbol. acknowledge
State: 118 mmHg
